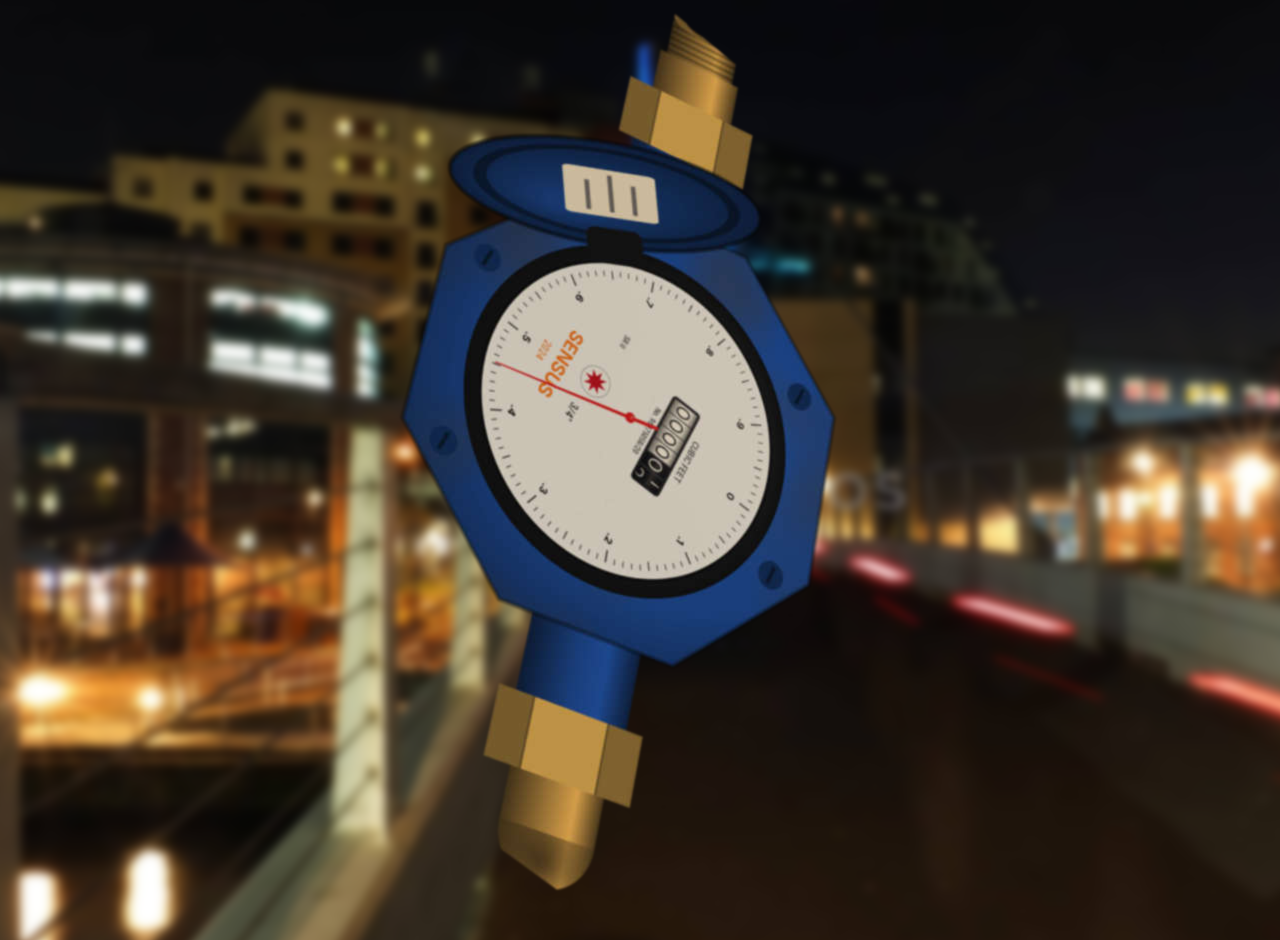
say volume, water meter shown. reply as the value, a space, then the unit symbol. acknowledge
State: 1.45 ft³
